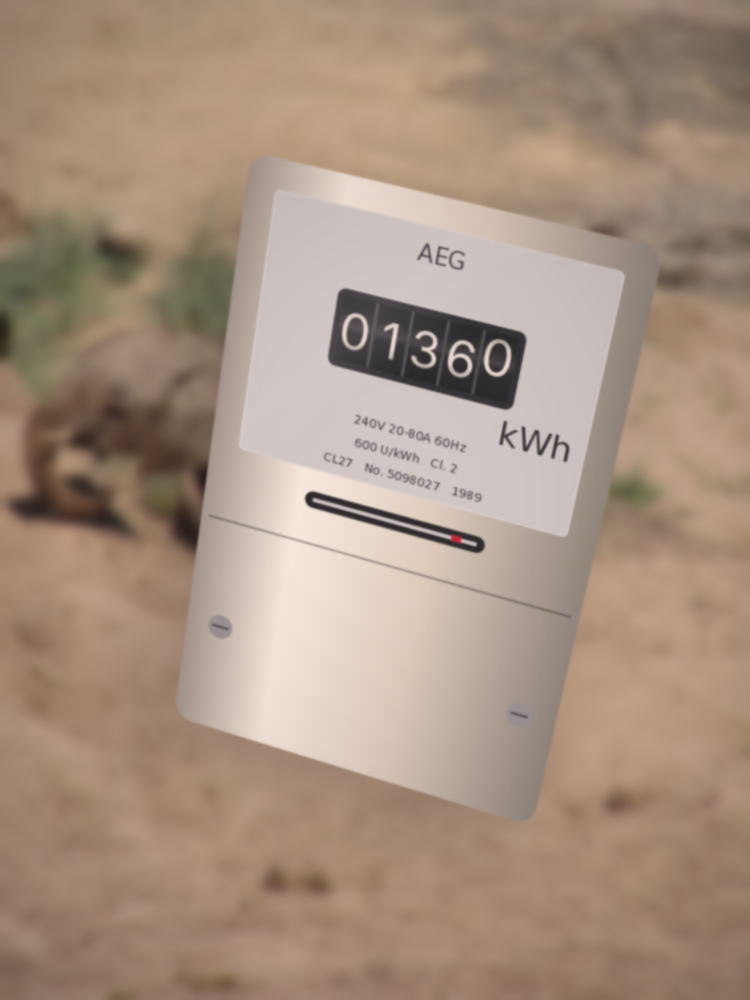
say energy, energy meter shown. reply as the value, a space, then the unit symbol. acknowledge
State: 1360 kWh
